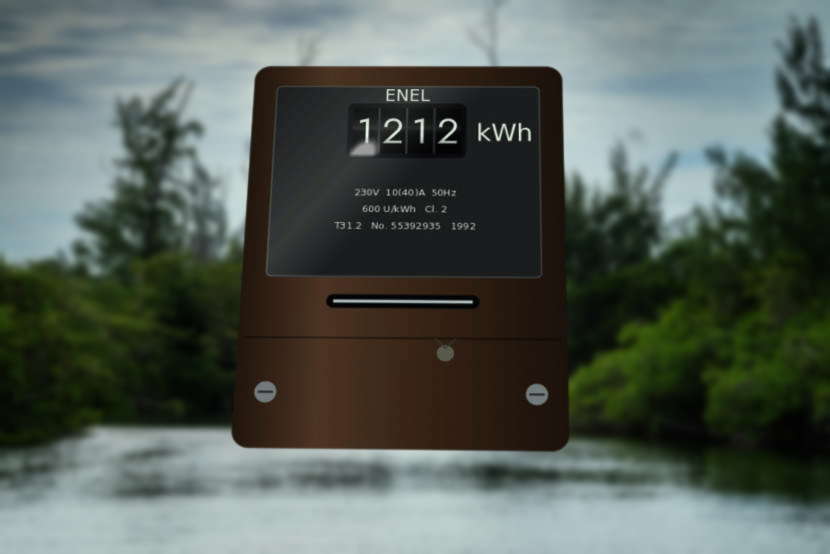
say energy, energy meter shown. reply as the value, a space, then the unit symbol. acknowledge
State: 1212 kWh
